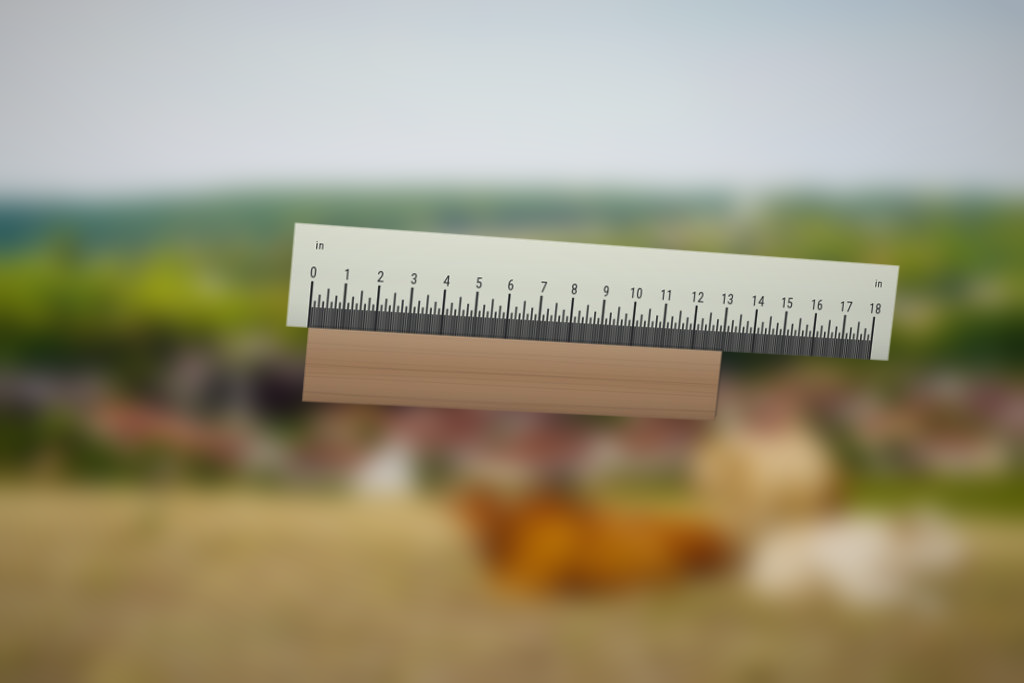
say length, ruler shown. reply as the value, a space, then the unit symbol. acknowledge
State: 13 in
